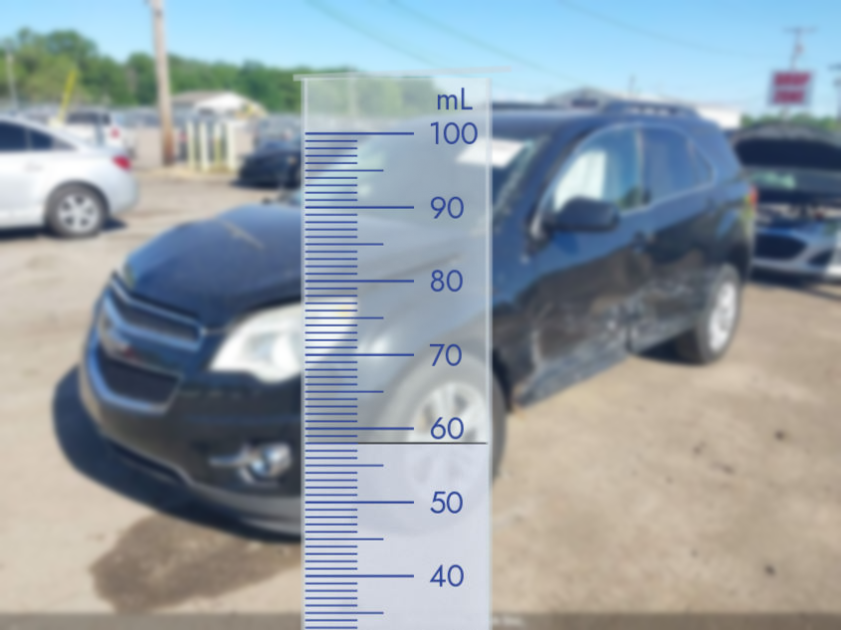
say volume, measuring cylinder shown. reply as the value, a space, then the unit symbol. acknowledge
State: 58 mL
